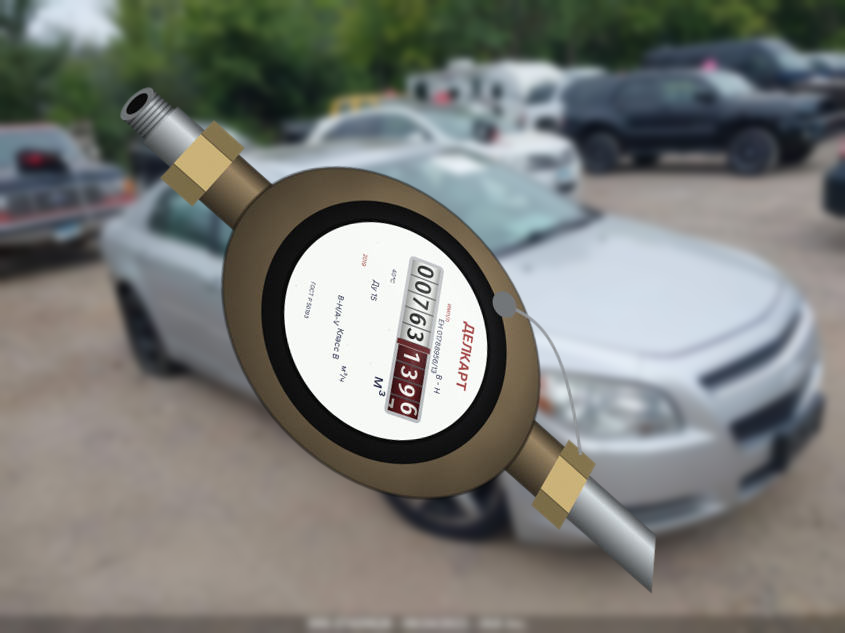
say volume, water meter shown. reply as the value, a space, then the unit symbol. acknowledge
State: 763.1396 m³
